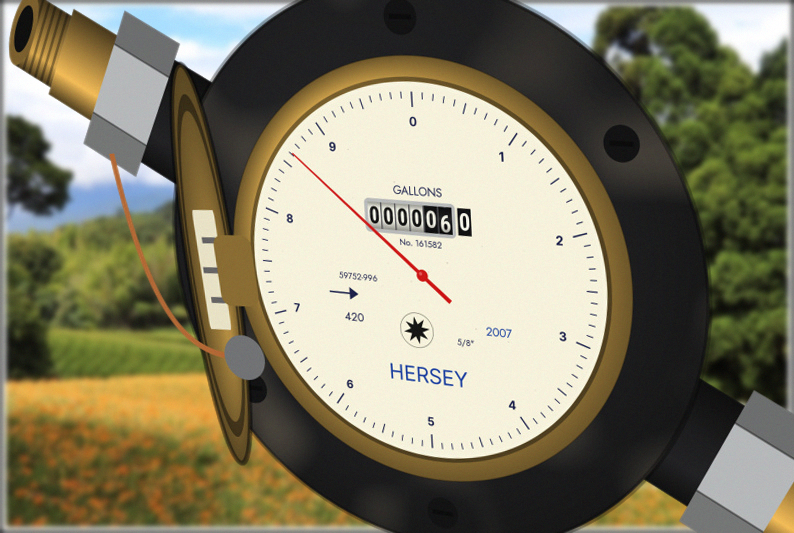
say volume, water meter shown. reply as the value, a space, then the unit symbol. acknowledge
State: 58.6 gal
